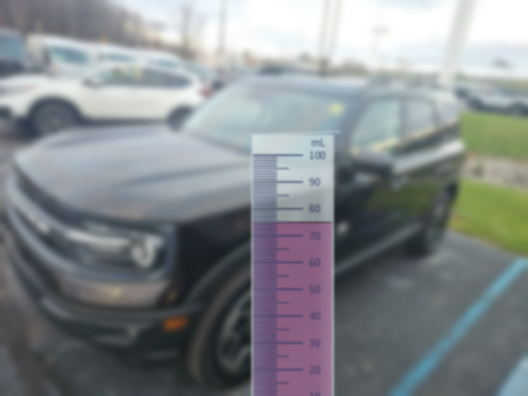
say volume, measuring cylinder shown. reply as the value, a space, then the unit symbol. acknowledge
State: 75 mL
